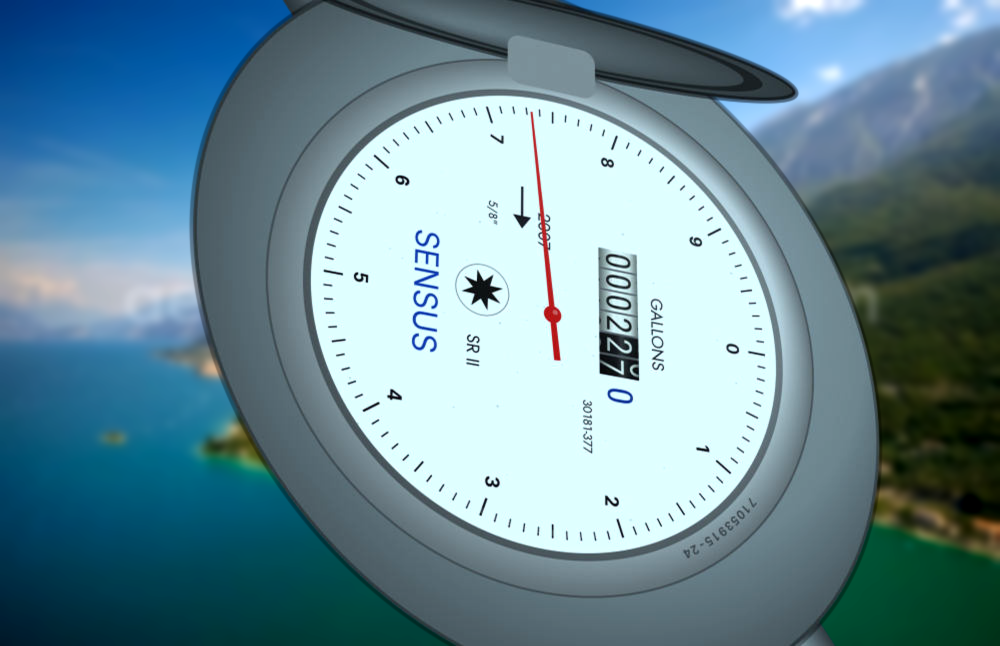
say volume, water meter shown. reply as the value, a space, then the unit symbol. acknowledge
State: 2267.3 gal
